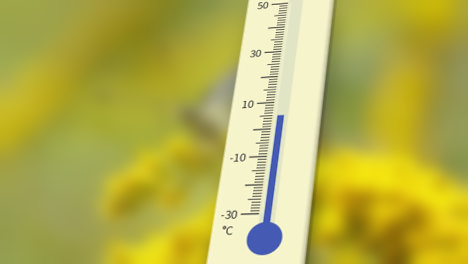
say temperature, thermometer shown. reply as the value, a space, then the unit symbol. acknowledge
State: 5 °C
